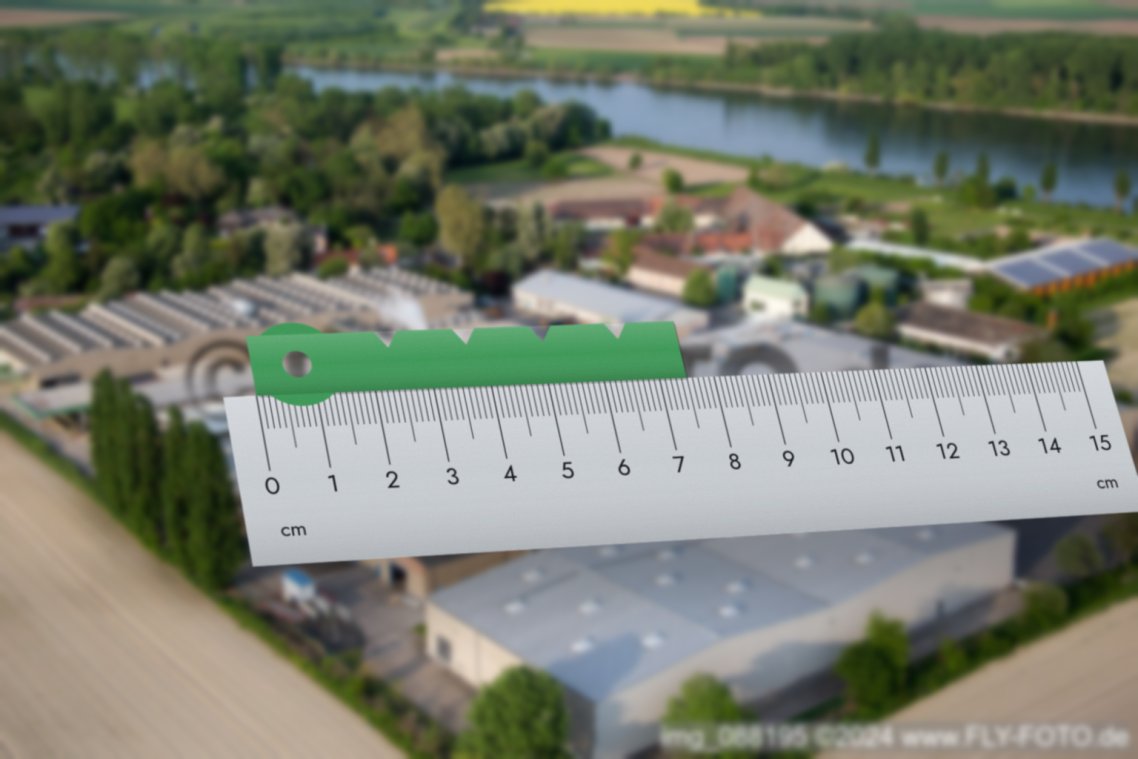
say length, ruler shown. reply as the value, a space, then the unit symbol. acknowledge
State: 7.5 cm
